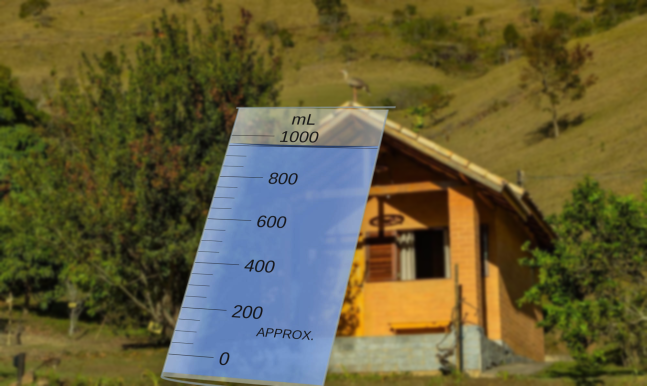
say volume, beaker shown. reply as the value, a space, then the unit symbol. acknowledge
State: 950 mL
